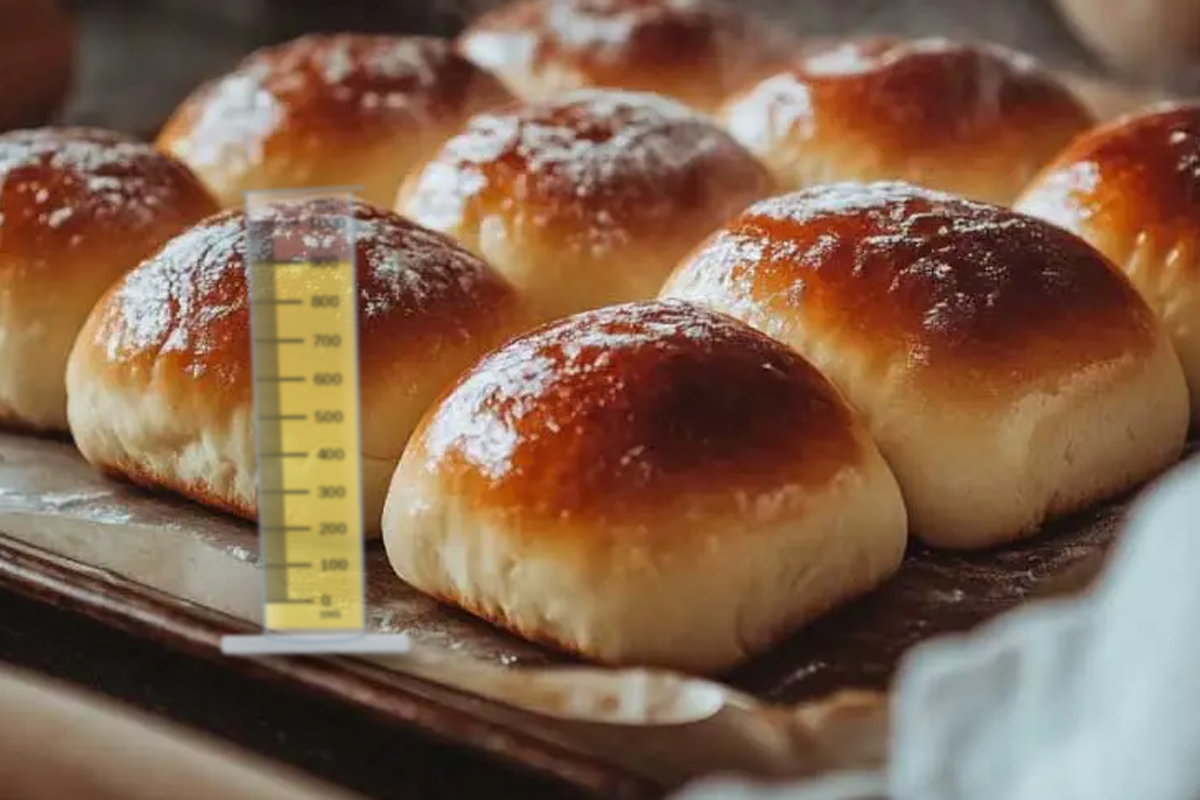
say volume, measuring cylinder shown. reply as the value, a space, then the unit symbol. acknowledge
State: 900 mL
